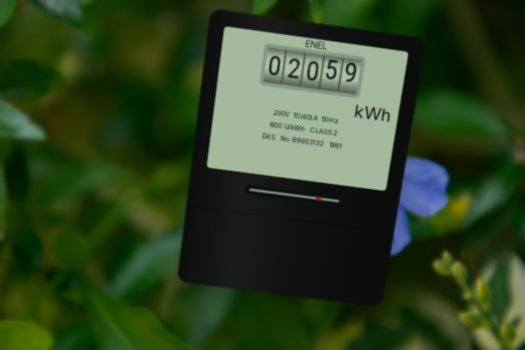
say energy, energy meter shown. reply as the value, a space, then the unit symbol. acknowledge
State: 2059 kWh
